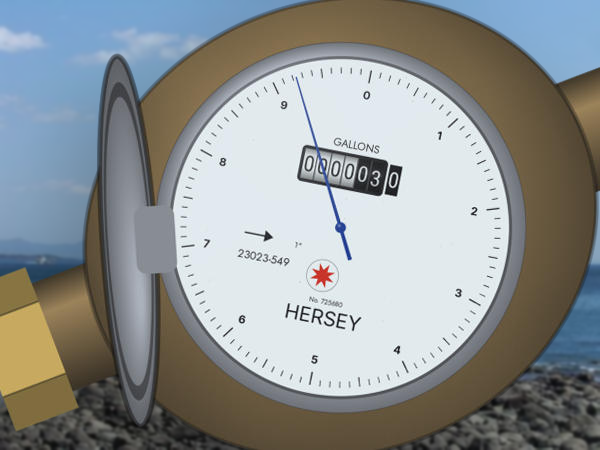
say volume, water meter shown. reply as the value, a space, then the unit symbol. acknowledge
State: 29.2 gal
